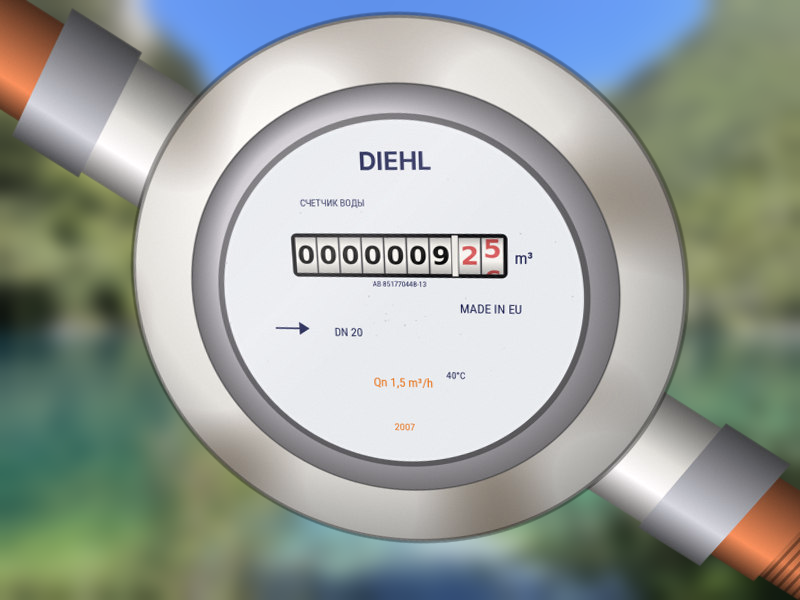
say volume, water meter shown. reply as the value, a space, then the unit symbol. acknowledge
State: 9.25 m³
